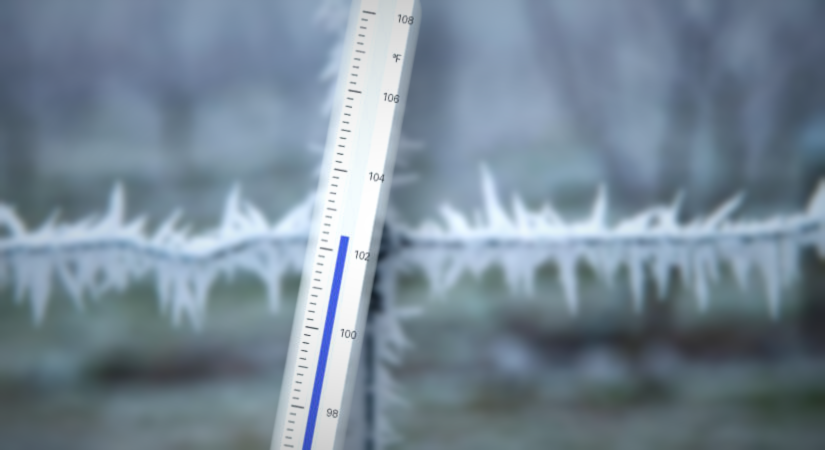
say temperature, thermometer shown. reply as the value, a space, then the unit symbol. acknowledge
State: 102.4 °F
